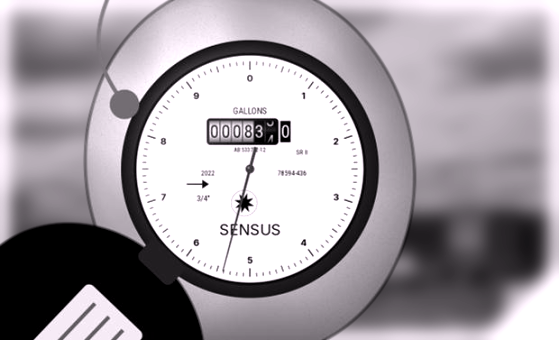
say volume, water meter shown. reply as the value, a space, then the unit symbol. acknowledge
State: 8335.4 gal
